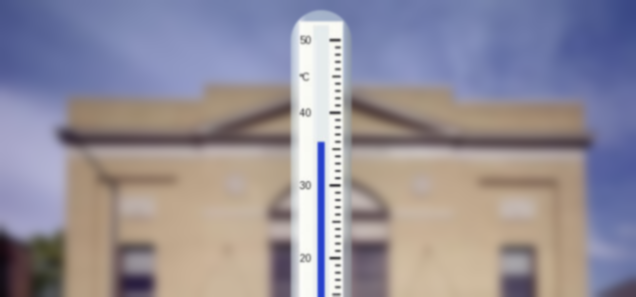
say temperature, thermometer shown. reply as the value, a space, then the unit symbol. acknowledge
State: 36 °C
